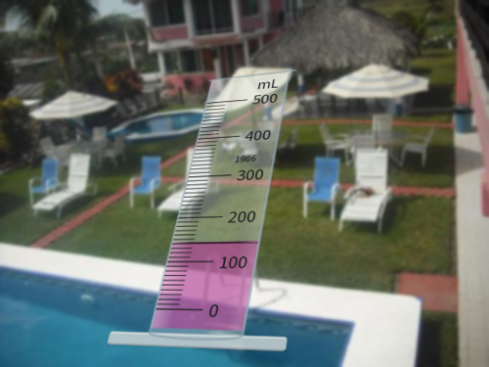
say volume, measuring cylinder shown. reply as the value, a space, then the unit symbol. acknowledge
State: 140 mL
